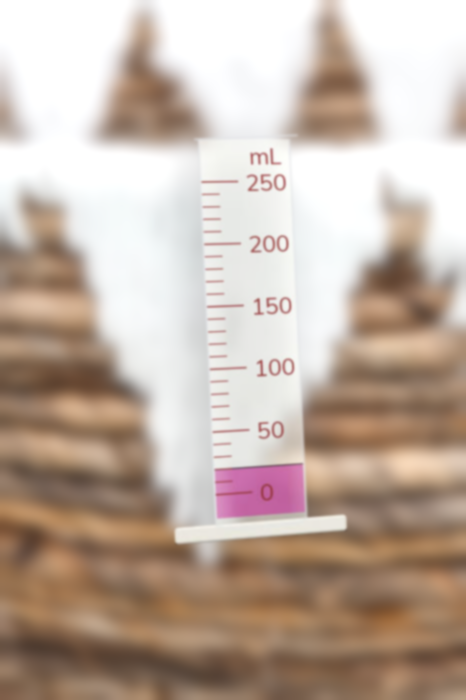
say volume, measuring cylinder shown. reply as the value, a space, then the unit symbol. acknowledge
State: 20 mL
